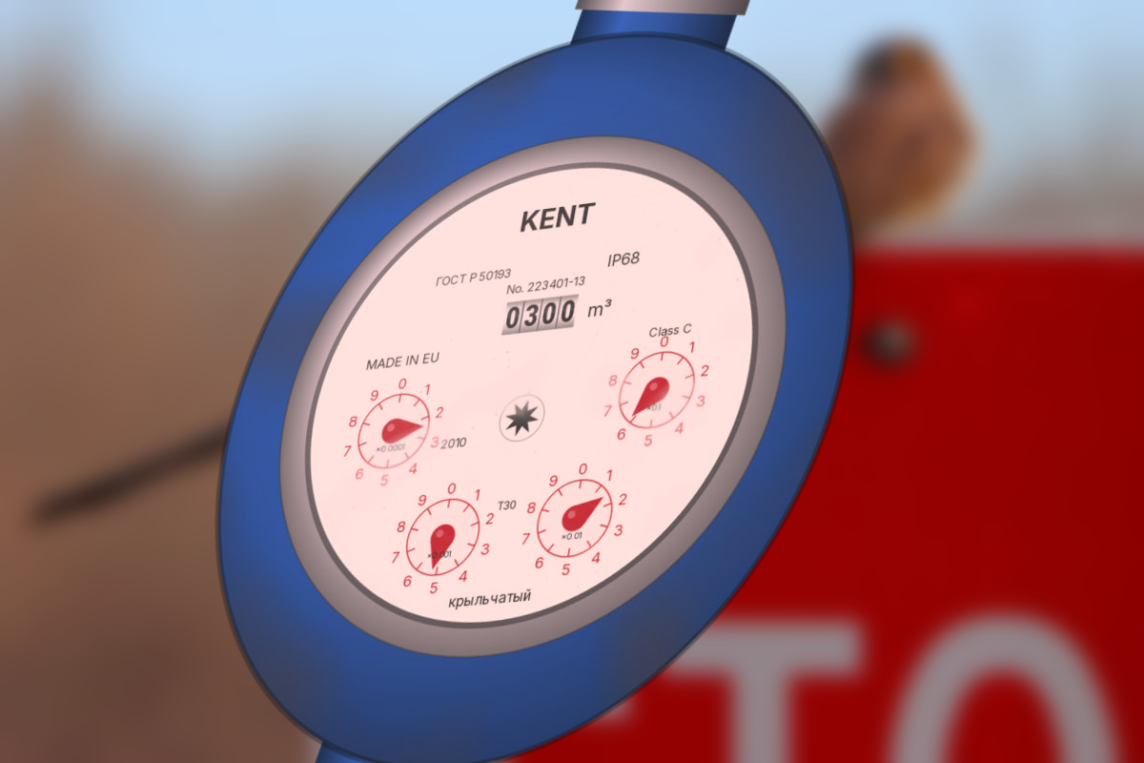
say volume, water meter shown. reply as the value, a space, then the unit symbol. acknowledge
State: 300.6152 m³
